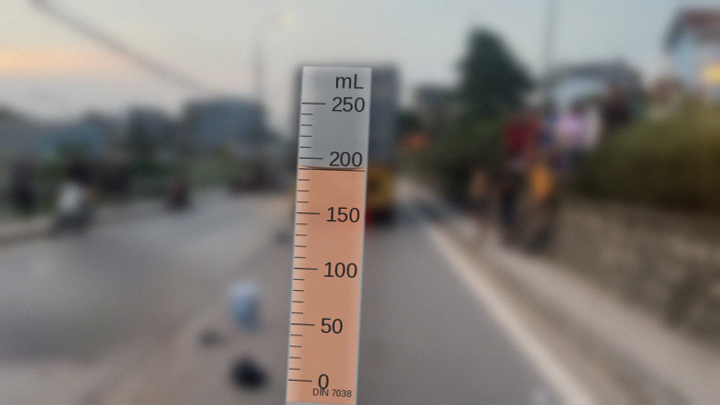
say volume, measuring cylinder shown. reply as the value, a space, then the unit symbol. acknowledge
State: 190 mL
